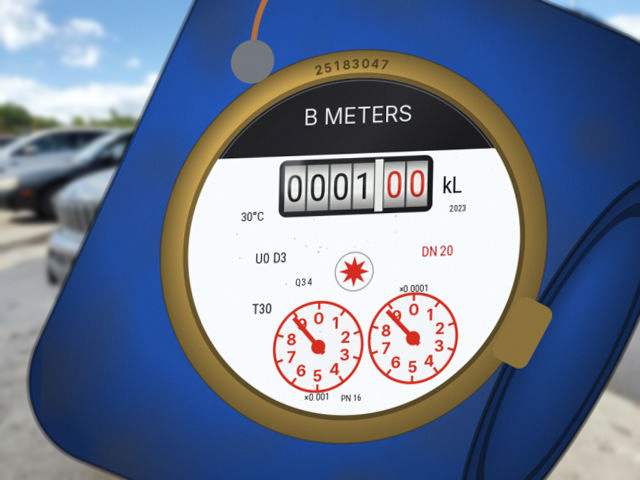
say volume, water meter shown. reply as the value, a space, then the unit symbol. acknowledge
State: 1.0088 kL
